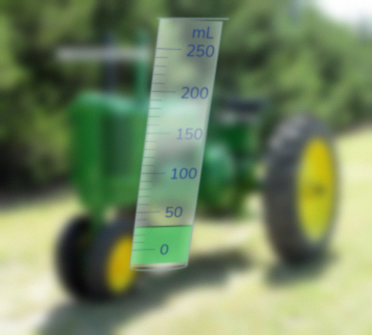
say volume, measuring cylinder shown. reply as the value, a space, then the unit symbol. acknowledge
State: 30 mL
